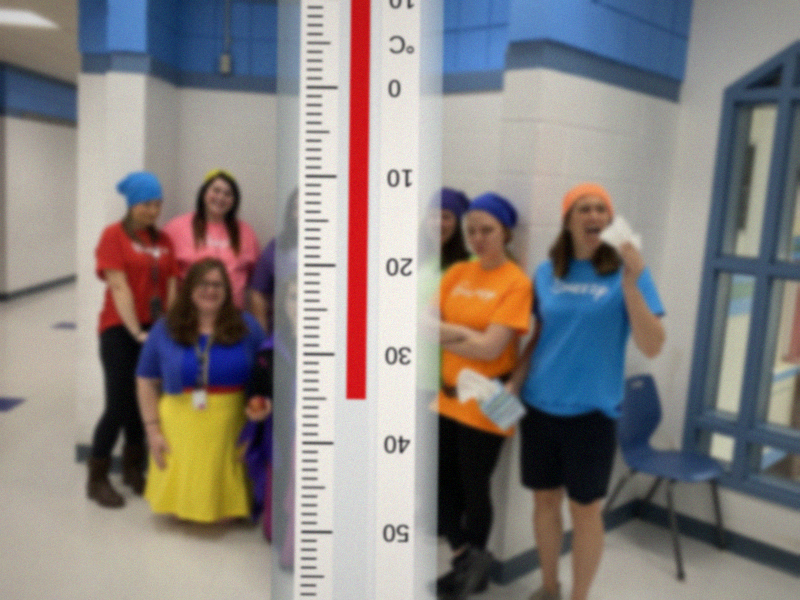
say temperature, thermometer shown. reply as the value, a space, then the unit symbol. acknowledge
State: 35 °C
